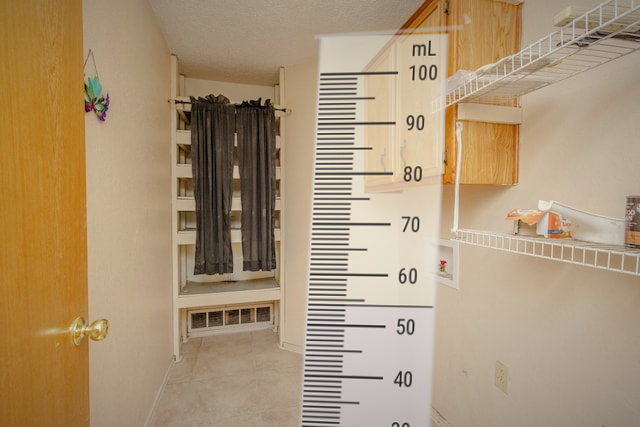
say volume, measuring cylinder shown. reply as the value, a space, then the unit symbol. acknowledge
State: 54 mL
